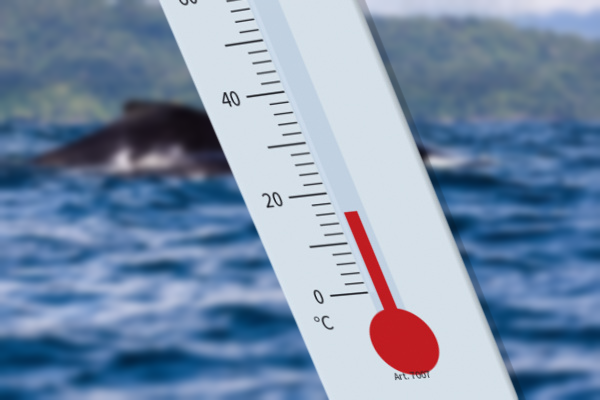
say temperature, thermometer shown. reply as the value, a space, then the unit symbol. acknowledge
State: 16 °C
